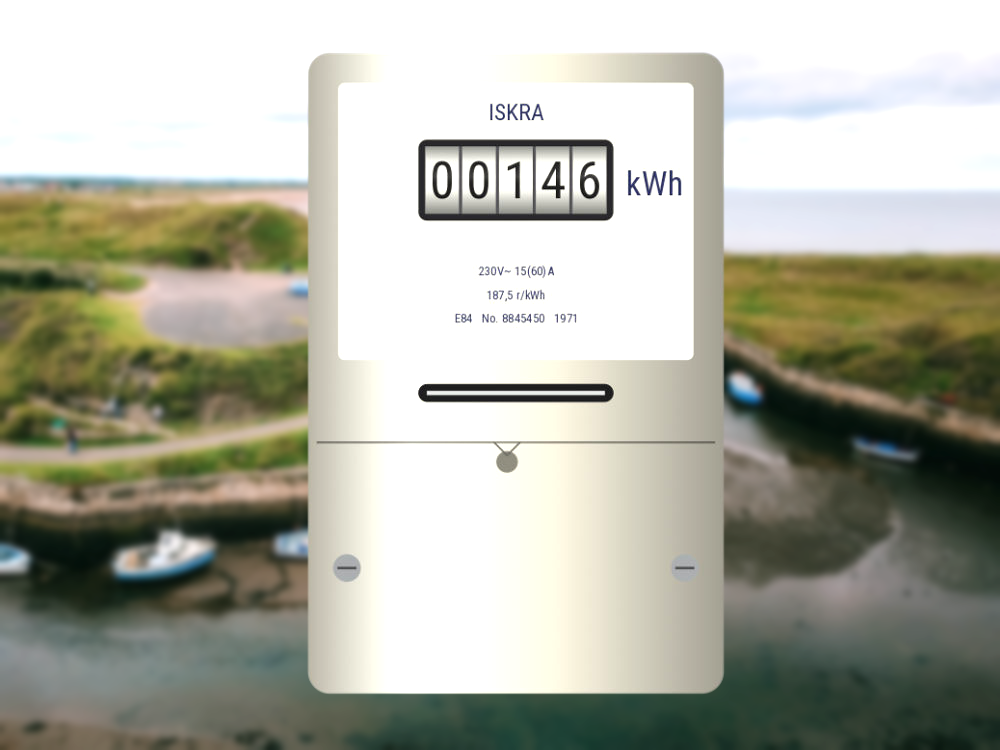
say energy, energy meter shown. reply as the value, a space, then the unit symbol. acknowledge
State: 146 kWh
